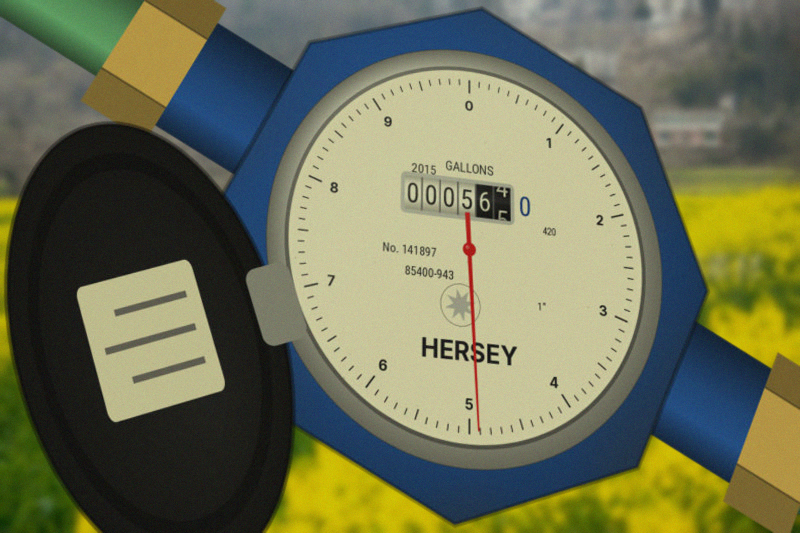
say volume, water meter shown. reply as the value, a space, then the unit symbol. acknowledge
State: 5644.9 gal
